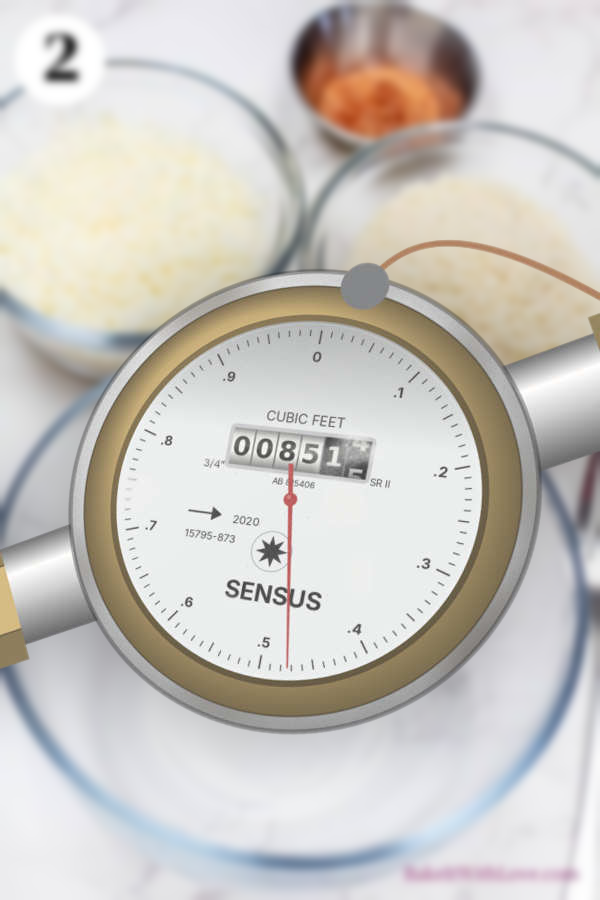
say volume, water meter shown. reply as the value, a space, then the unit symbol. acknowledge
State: 8514.47 ft³
